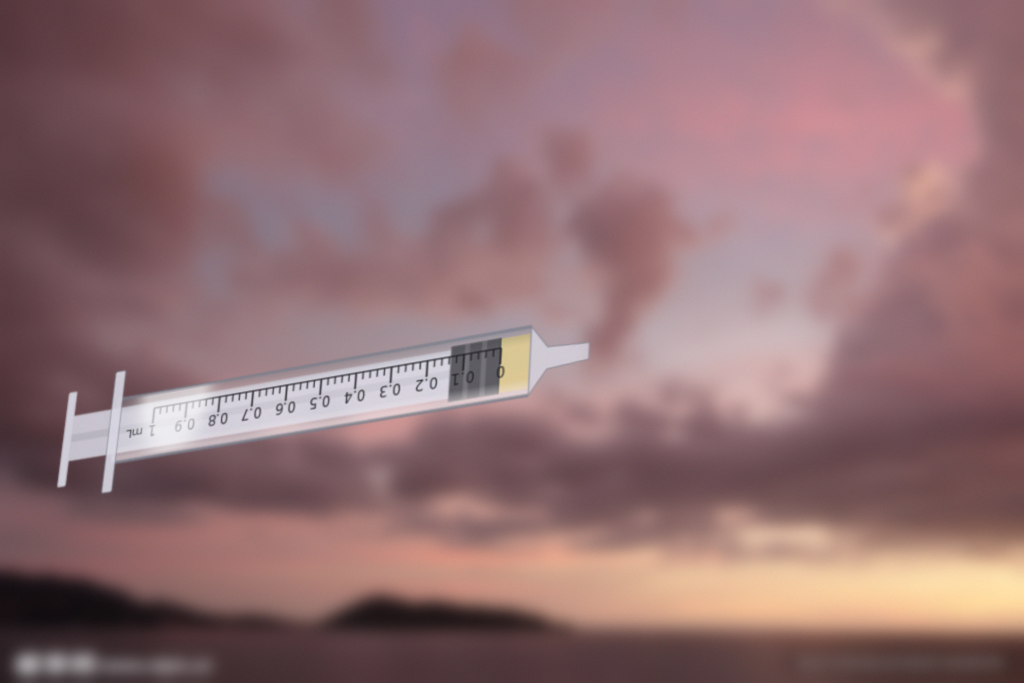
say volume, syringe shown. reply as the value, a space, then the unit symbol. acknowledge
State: 0 mL
